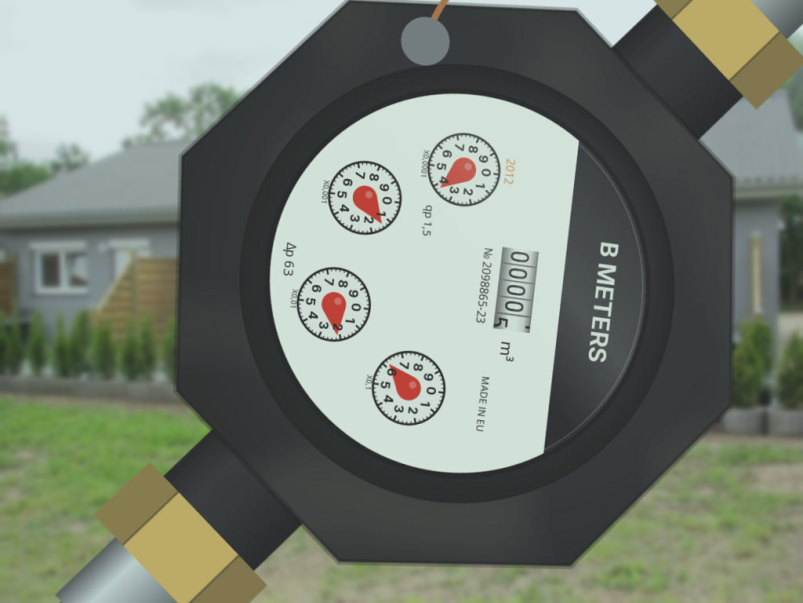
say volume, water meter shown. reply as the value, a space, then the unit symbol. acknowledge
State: 4.6213 m³
